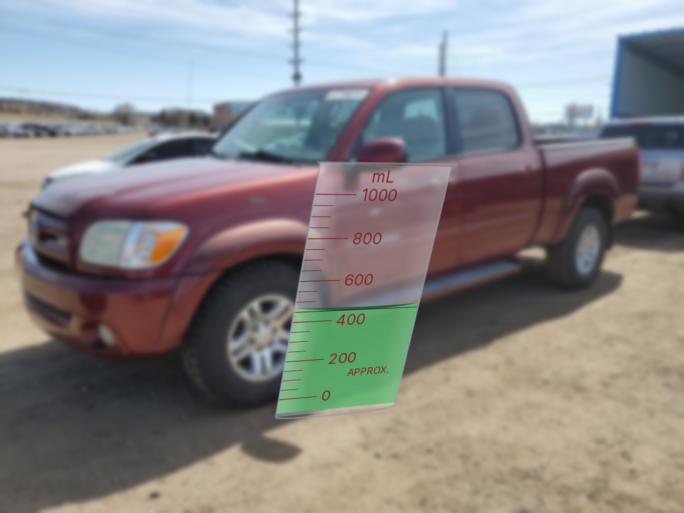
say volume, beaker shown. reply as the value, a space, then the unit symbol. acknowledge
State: 450 mL
